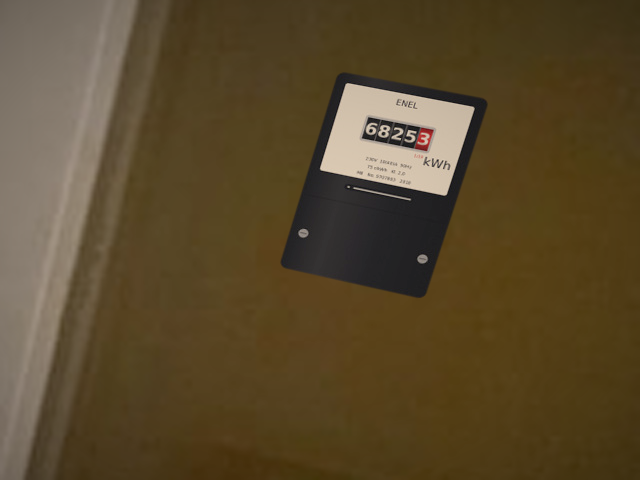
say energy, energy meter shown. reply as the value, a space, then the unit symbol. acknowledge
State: 6825.3 kWh
